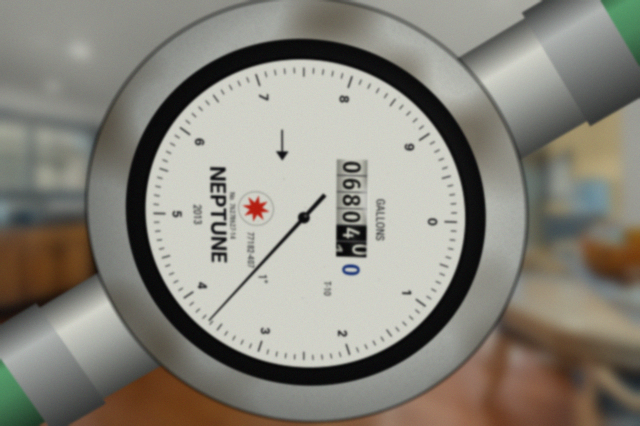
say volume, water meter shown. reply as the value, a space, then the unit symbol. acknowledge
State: 680403.6 gal
